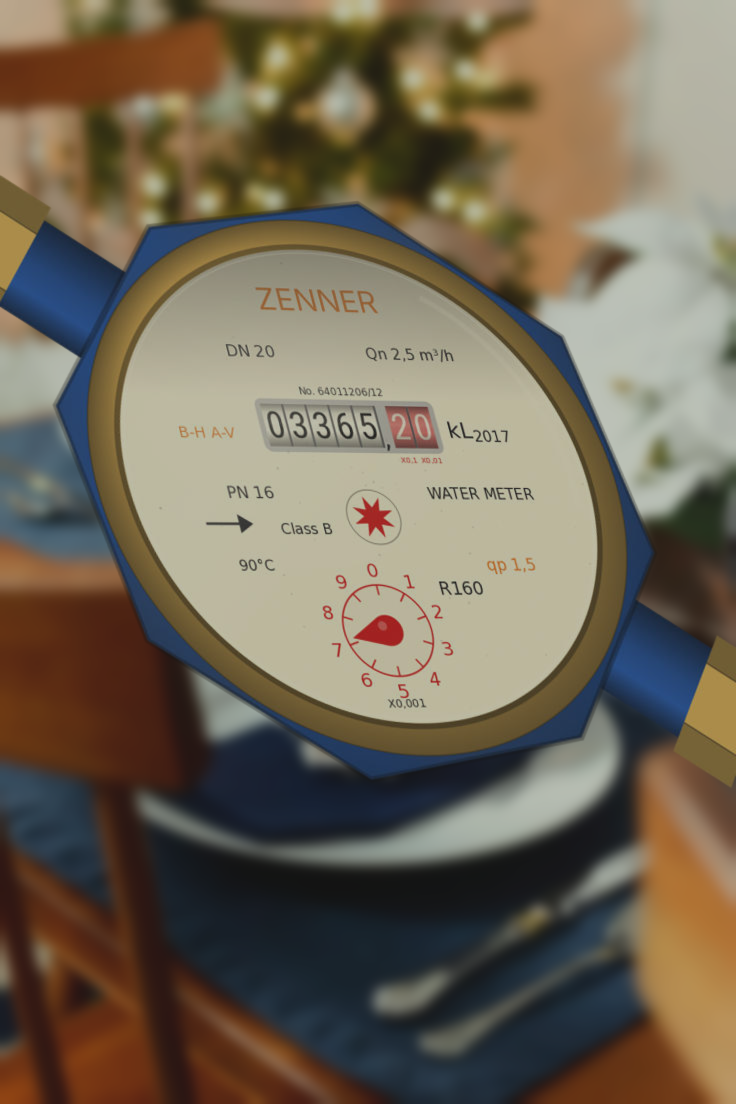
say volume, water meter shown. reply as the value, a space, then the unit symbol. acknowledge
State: 3365.207 kL
